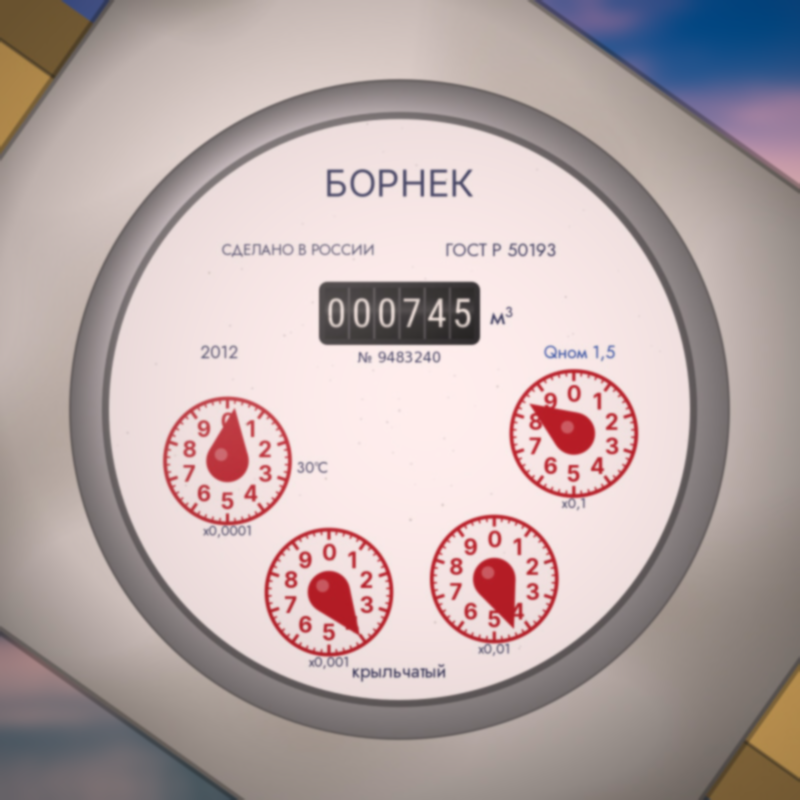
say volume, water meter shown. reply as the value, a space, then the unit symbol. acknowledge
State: 745.8440 m³
